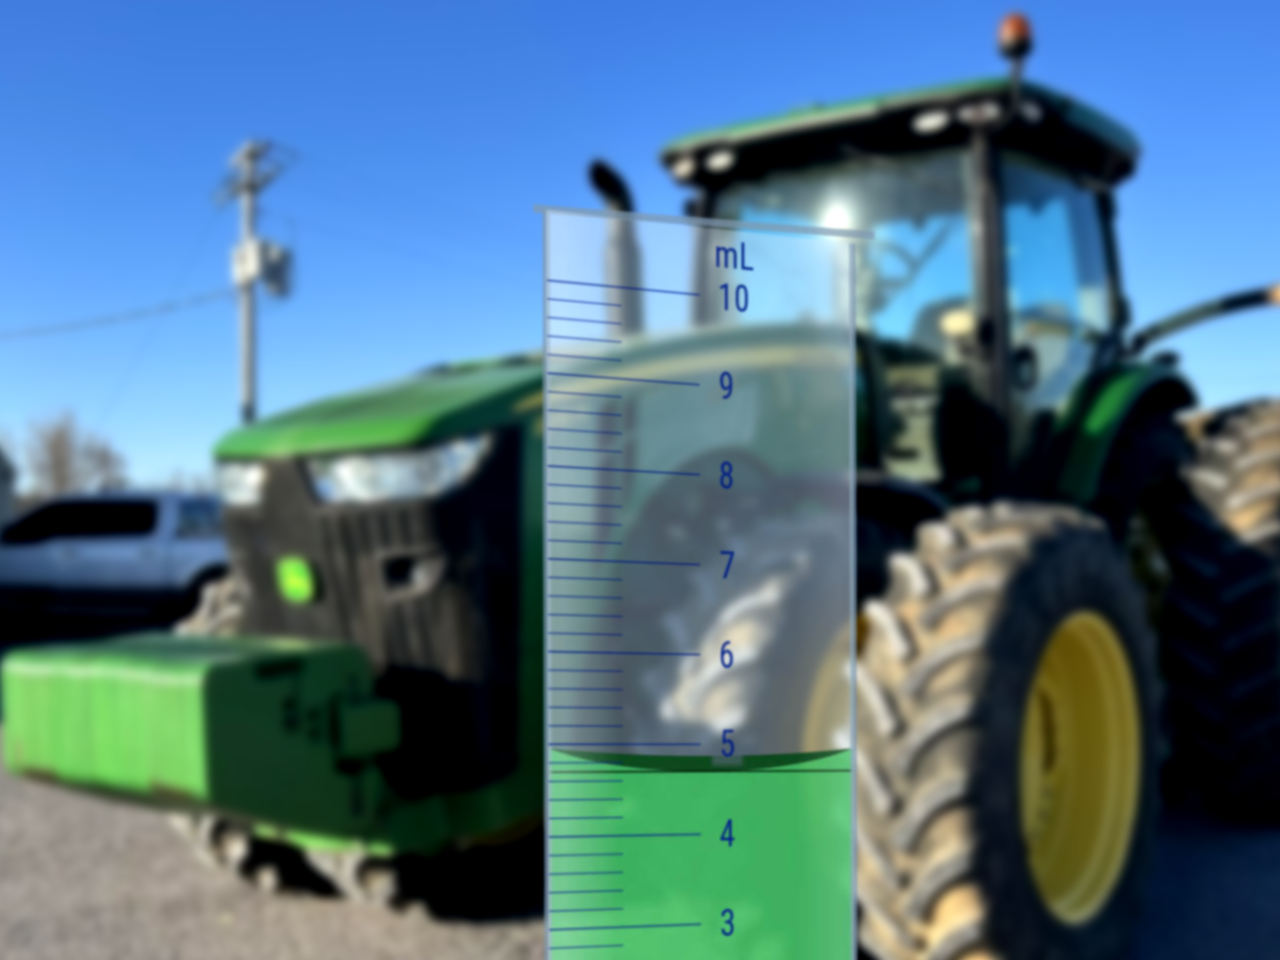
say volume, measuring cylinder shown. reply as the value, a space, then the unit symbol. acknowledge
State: 4.7 mL
